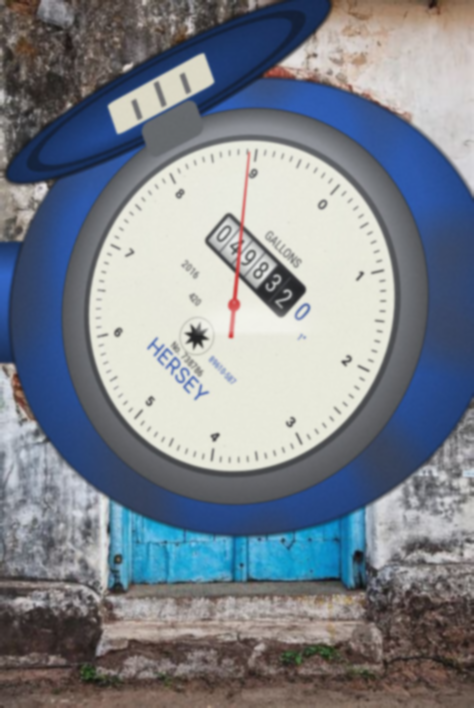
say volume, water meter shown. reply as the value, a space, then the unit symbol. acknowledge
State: 498318.9 gal
